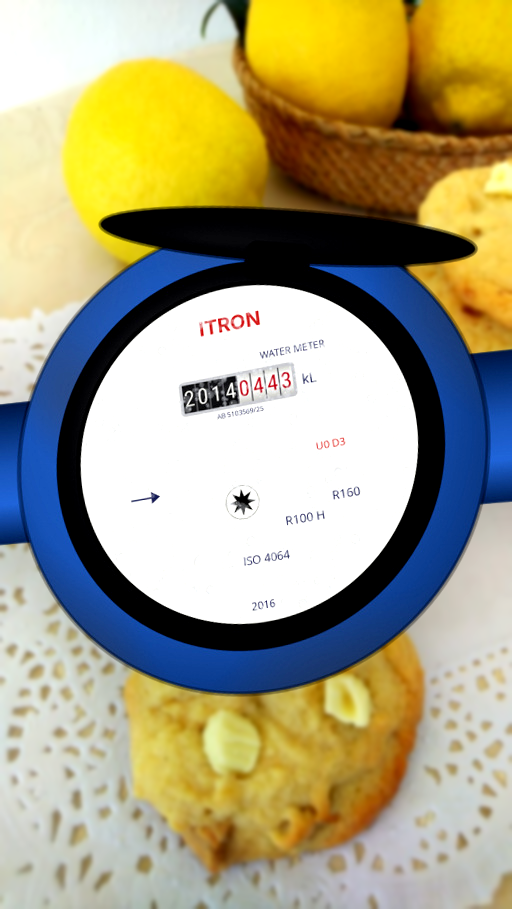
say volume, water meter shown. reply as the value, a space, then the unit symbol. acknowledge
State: 2014.0443 kL
